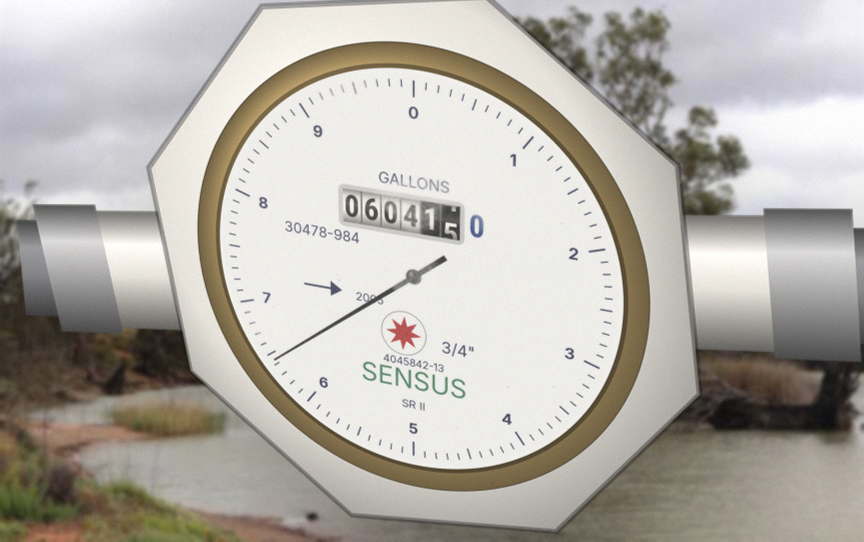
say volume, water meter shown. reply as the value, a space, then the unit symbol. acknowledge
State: 604146.4 gal
